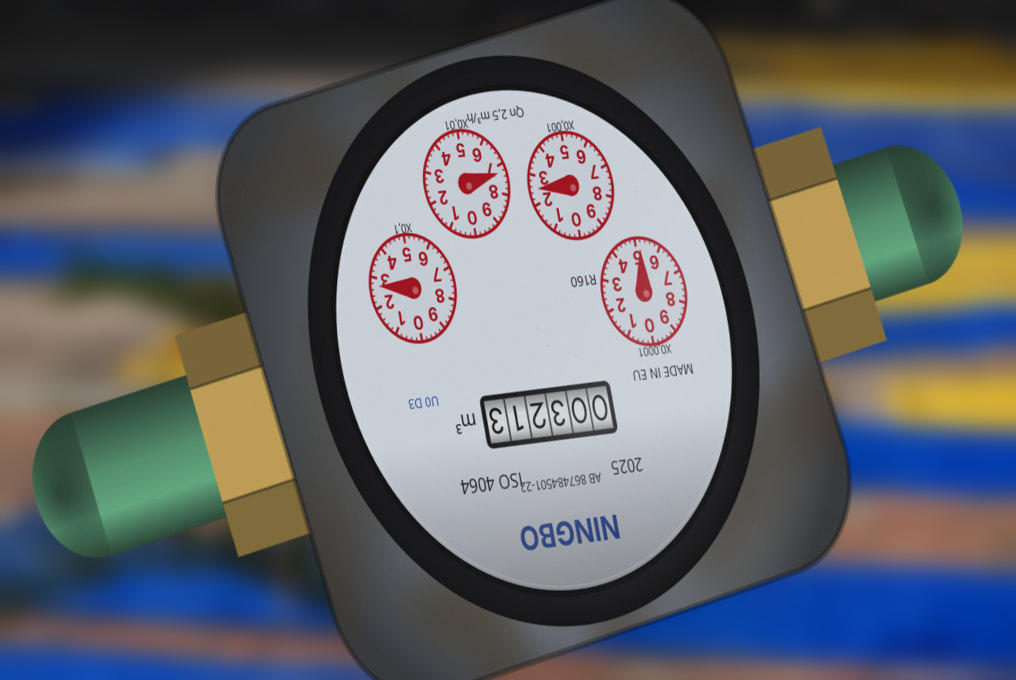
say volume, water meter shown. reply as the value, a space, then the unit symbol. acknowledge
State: 3213.2725 m³
